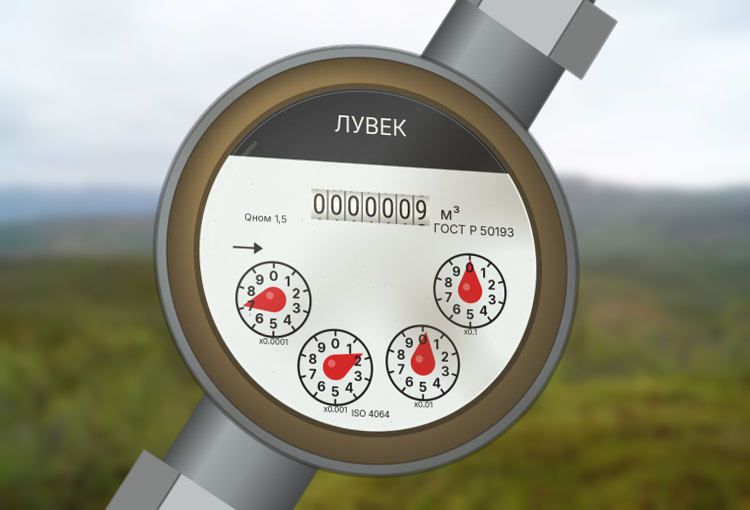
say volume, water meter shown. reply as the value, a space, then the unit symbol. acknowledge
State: 9.0017 m³
